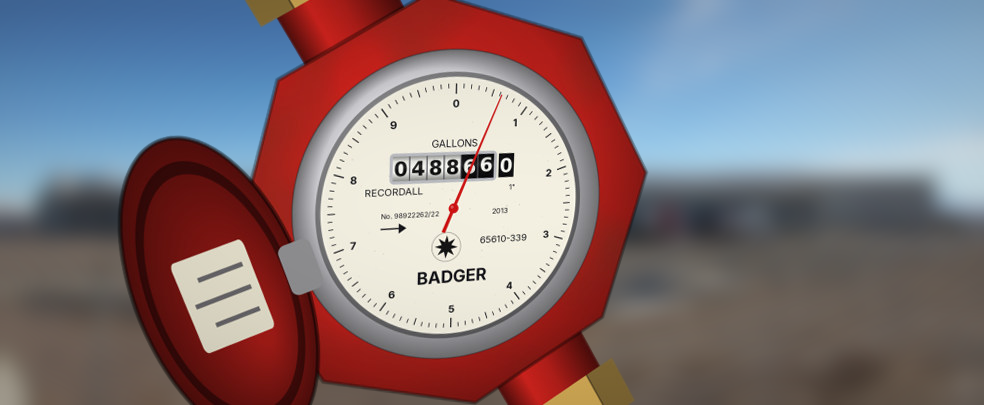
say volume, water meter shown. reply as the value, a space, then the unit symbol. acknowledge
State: 488660.6 gal
